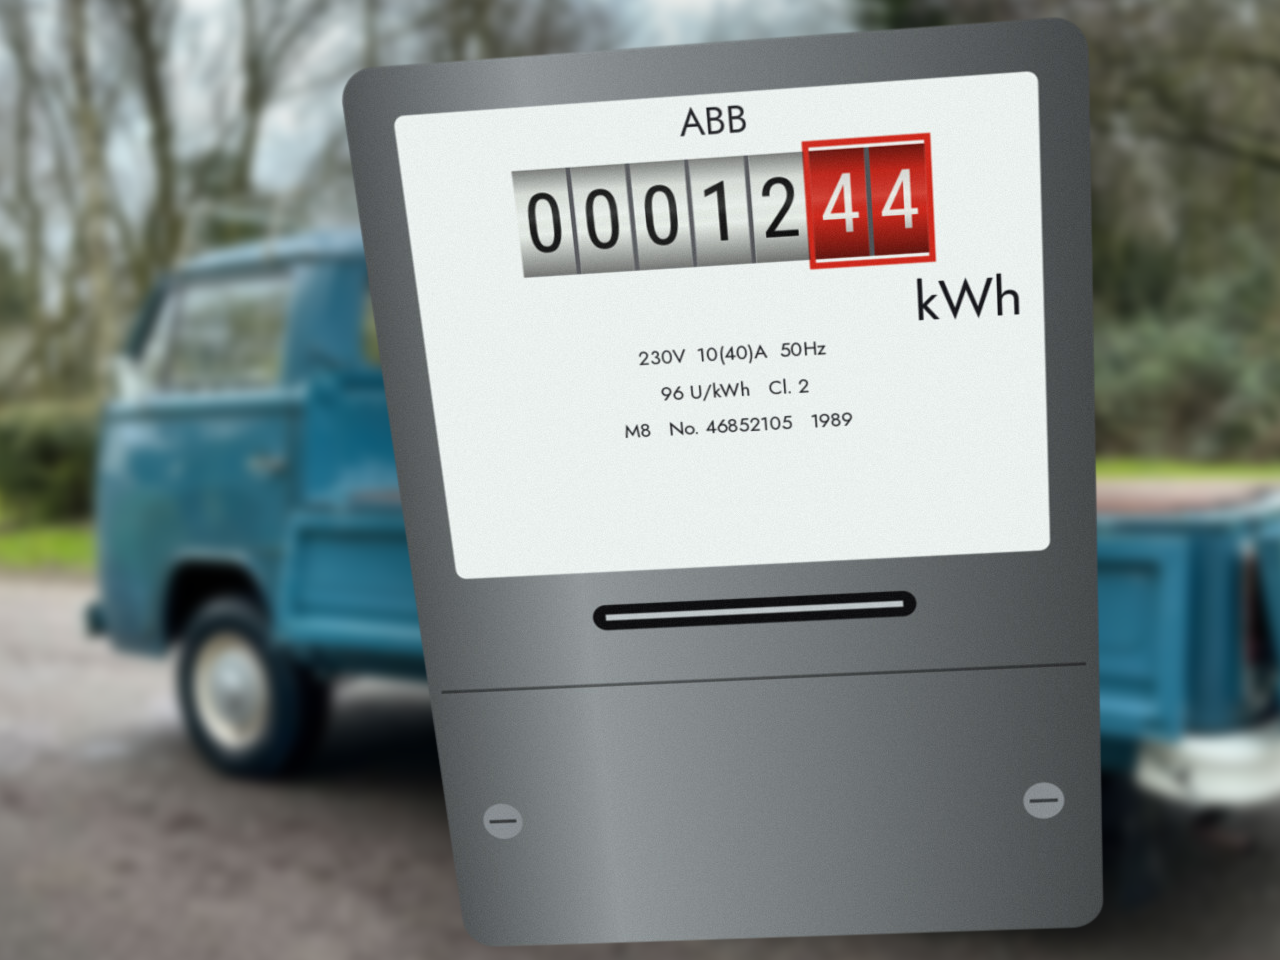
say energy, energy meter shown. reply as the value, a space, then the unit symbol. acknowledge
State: 12.44 kWh
